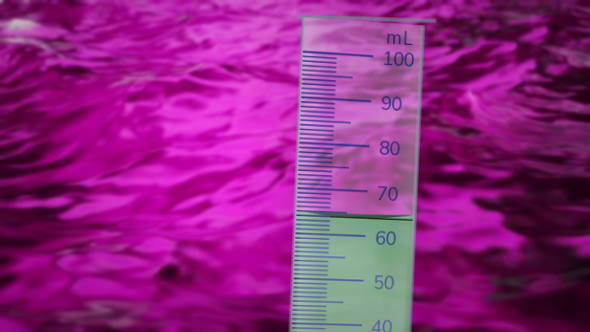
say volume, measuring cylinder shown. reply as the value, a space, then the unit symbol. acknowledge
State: 64 mL
